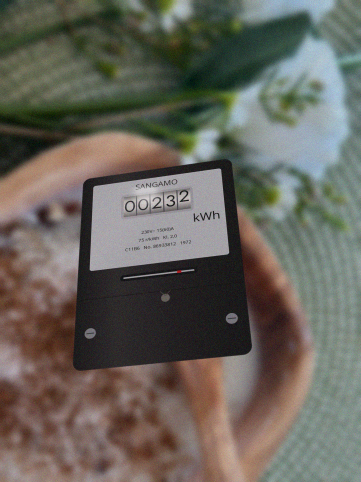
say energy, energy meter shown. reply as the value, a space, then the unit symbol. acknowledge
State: 232 kWh
